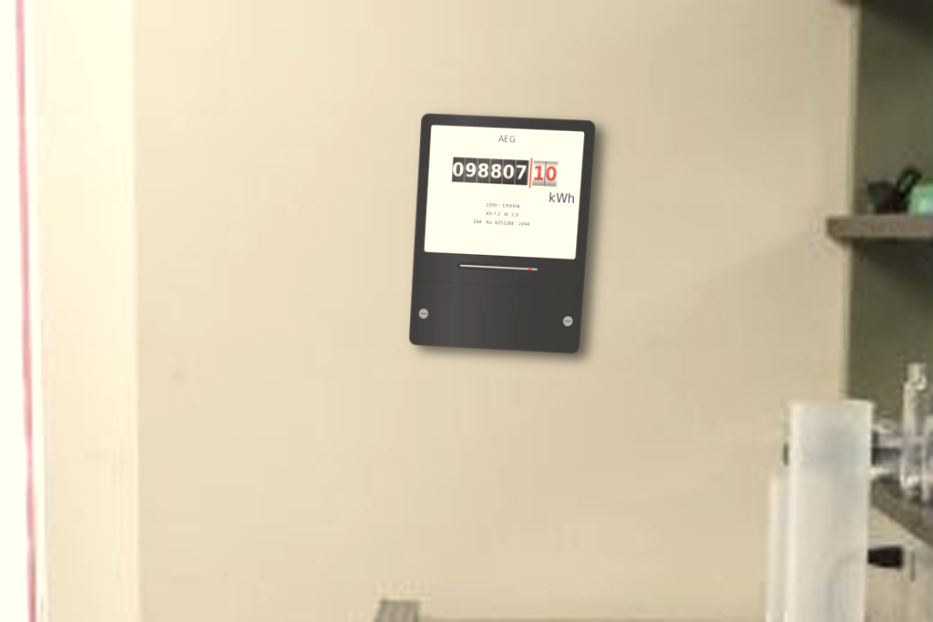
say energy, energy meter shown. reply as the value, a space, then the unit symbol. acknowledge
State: 98807.10 kWh
